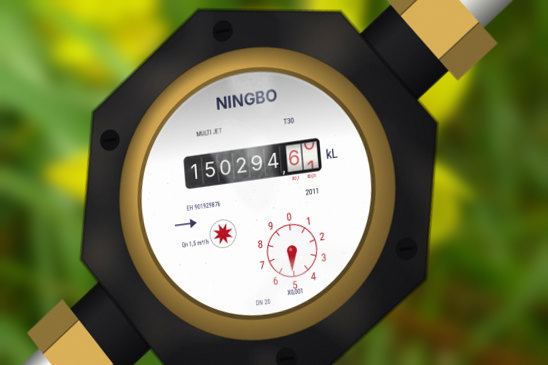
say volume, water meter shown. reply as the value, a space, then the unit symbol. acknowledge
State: 150294.605 kL
